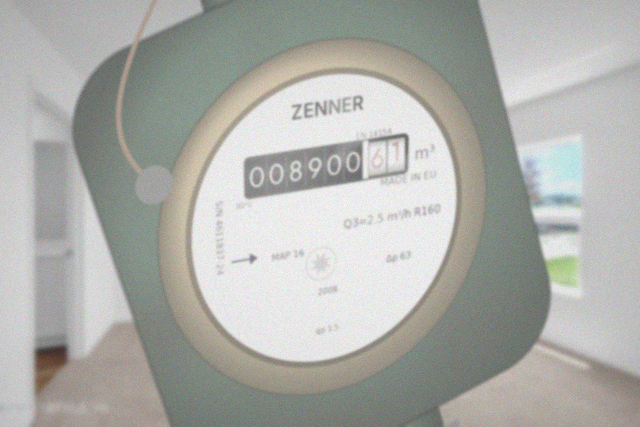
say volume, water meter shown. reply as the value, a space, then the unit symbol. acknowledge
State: 8900.61 m³
